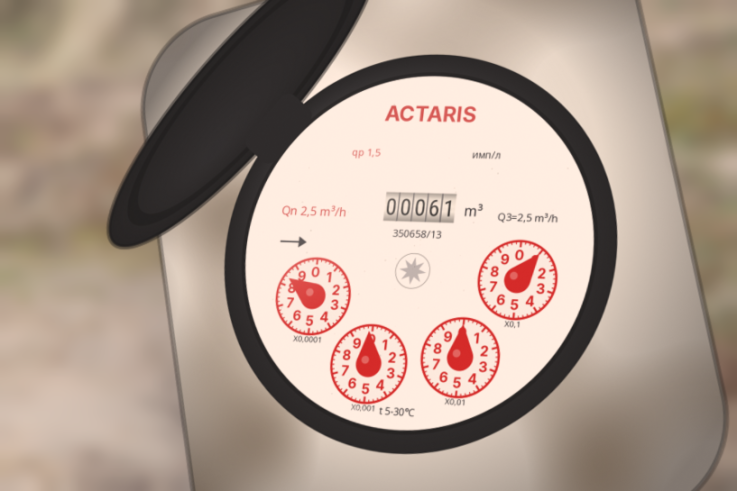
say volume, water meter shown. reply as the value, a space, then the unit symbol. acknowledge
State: 61.0998 m³
